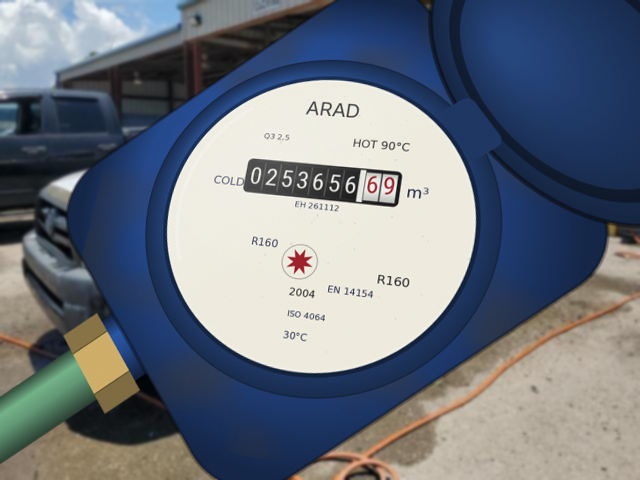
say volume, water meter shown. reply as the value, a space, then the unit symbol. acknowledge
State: 253656.69 m³
